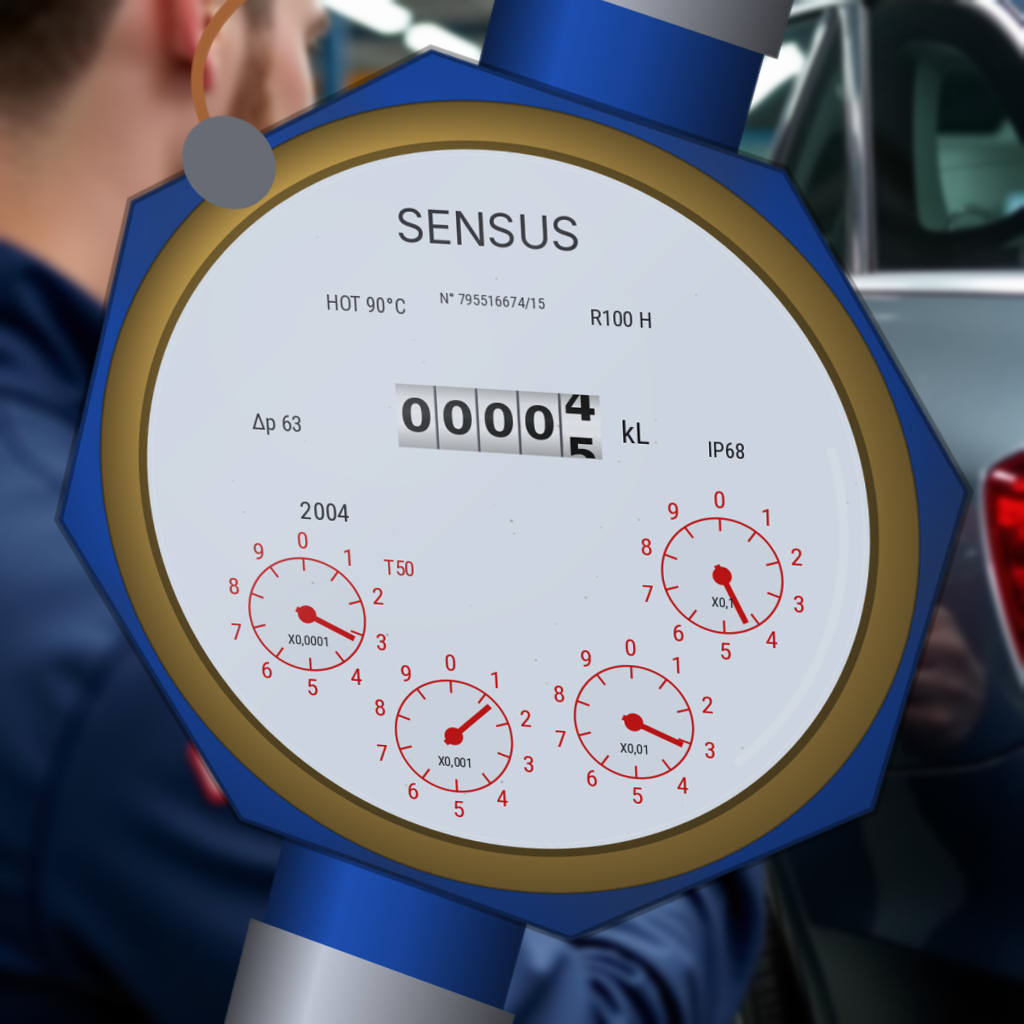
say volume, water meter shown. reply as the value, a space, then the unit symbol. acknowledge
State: 4.4313 kL
